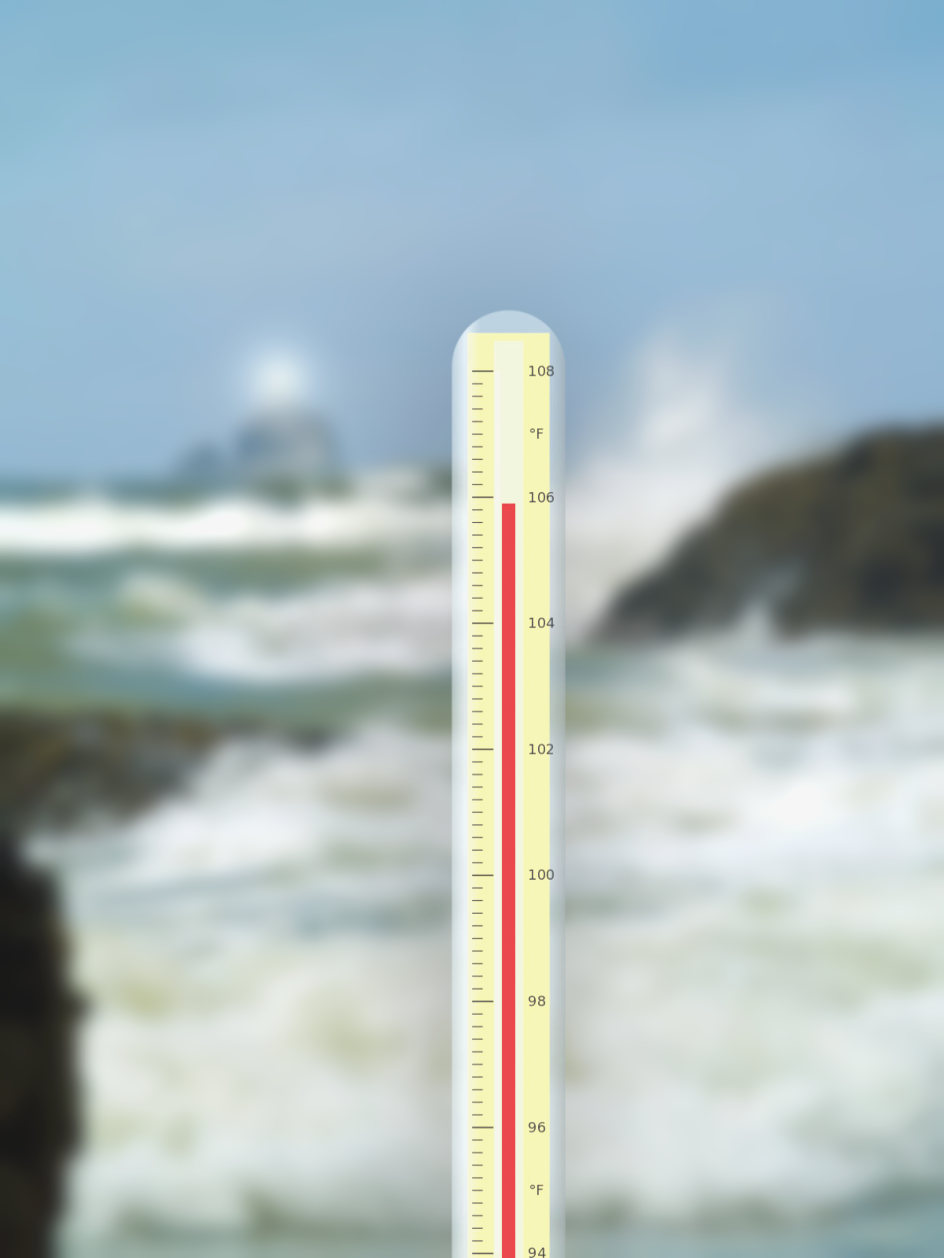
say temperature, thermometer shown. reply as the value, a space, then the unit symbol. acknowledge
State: 105.9 °F
